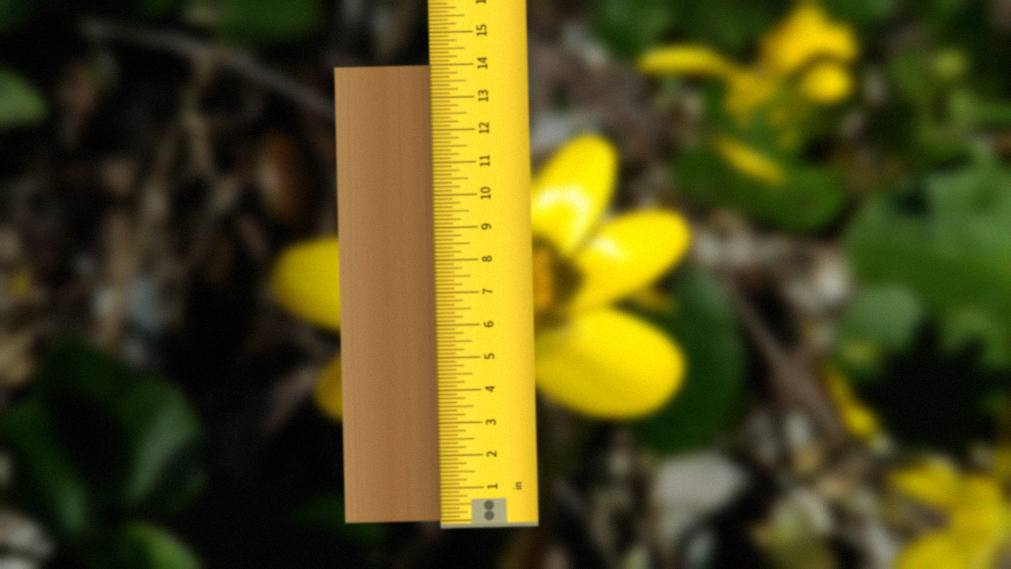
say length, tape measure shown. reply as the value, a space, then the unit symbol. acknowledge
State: 14 in
